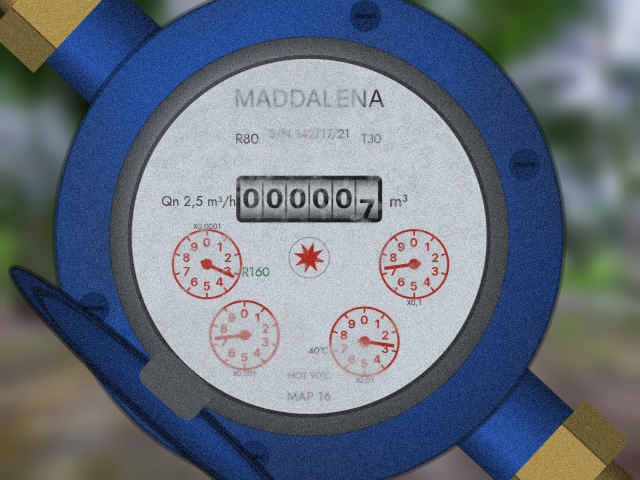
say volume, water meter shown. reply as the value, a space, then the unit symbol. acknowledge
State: 6.7273 m³
